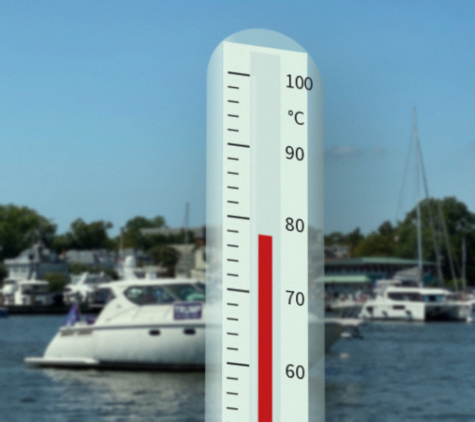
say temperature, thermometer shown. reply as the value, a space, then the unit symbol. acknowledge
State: 78 °C
